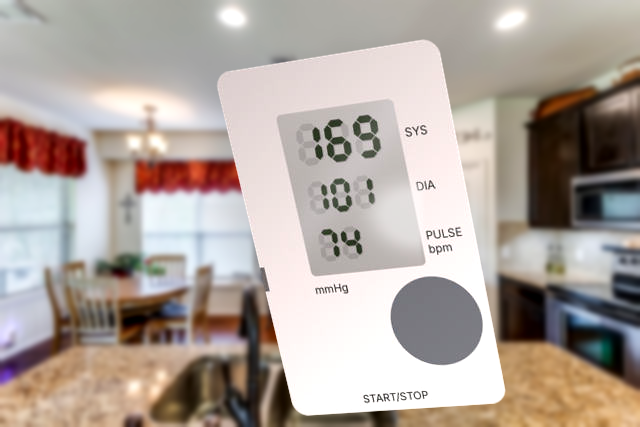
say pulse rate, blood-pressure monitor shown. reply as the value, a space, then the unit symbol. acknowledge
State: 74 bpm
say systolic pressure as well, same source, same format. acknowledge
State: 169 mmHg
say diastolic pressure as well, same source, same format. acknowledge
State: 101 mmHg
